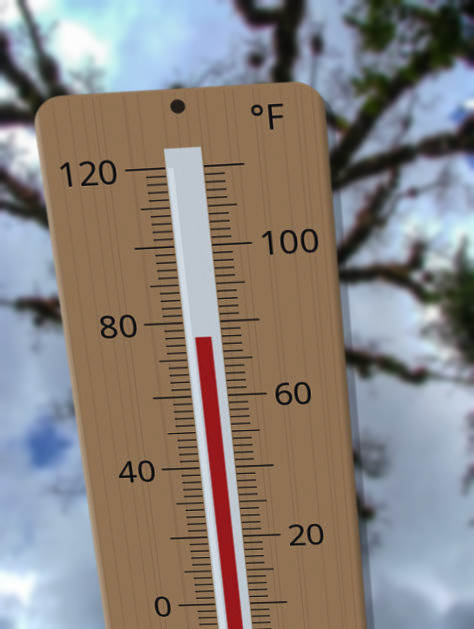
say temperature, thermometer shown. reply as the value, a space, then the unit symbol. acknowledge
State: 76 °F
